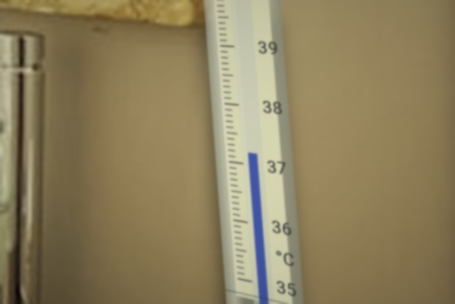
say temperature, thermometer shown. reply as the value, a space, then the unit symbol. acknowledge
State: 37.2 °C
